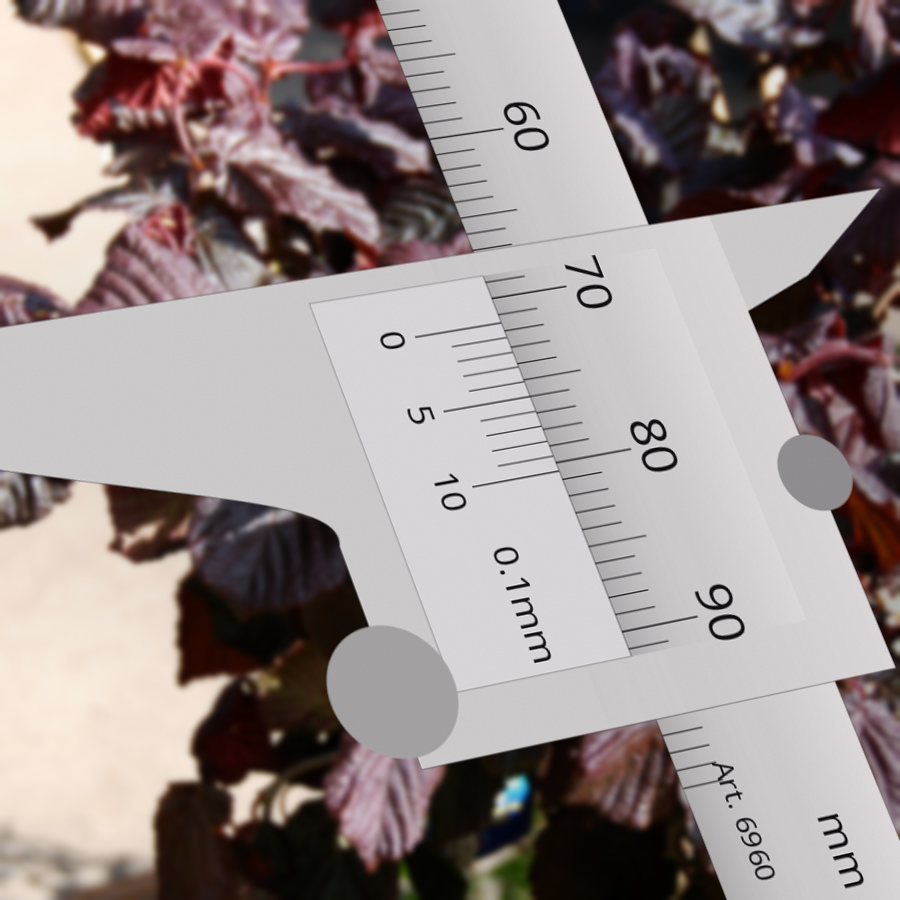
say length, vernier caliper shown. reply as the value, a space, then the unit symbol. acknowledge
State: 71.5 mm
